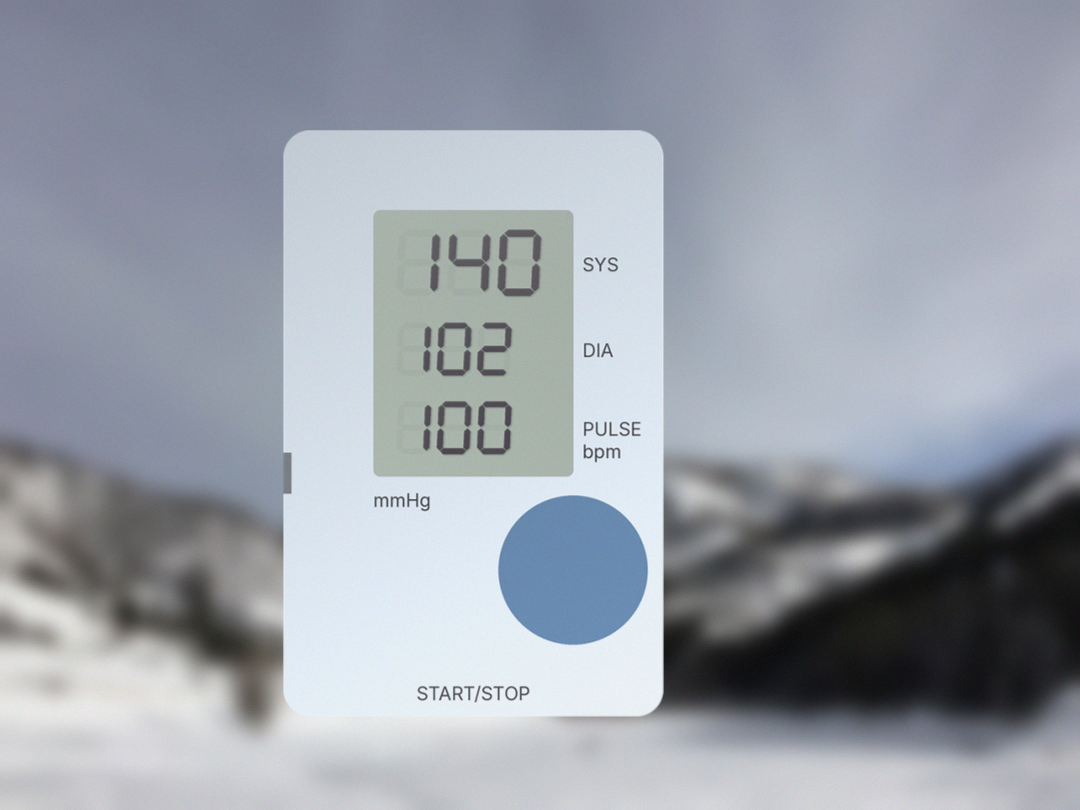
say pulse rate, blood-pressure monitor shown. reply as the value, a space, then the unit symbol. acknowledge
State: 100 bpm
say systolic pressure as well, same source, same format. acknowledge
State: 140 mmHg
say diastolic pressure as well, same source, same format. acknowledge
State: 102 mmHg
